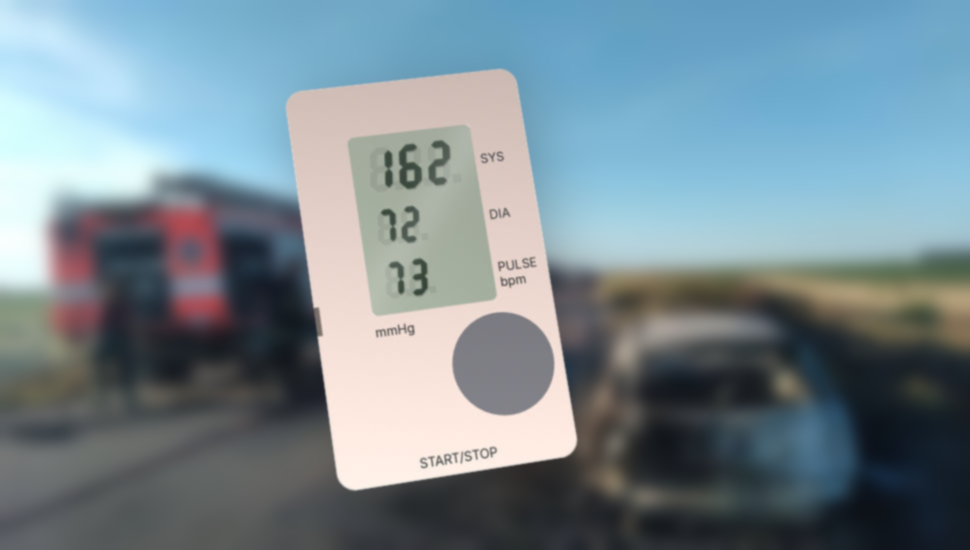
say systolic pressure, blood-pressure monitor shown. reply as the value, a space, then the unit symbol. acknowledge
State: 162 mmHg
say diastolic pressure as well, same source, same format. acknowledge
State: 72 mmHg
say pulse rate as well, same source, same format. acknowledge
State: 73 bpm
